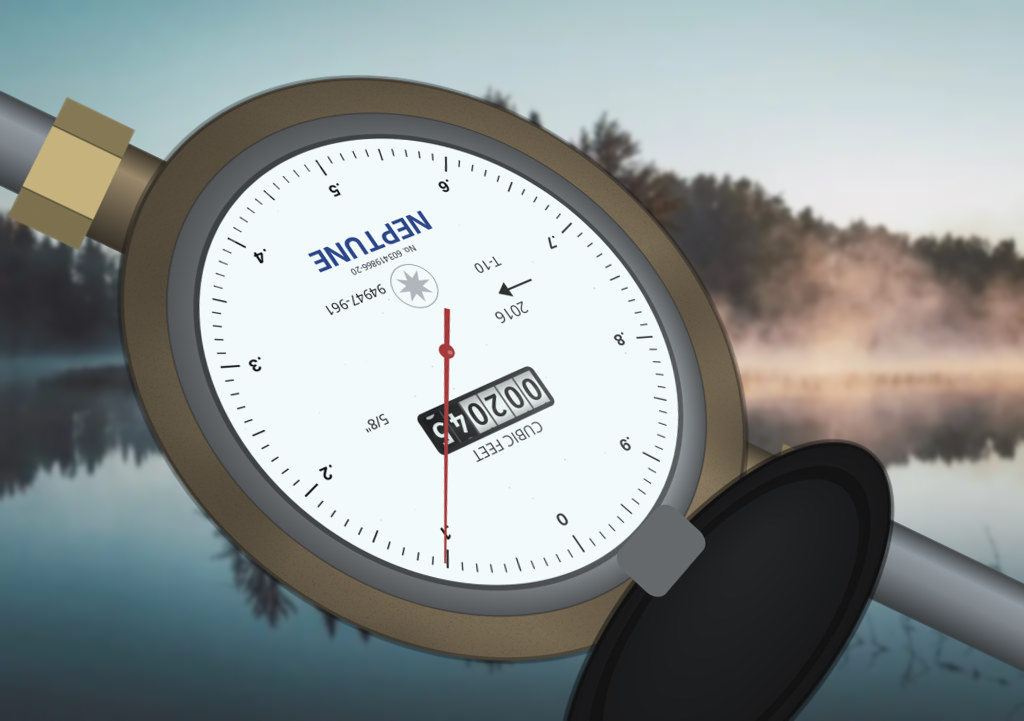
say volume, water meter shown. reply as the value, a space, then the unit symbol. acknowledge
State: 2045.10 ft³
